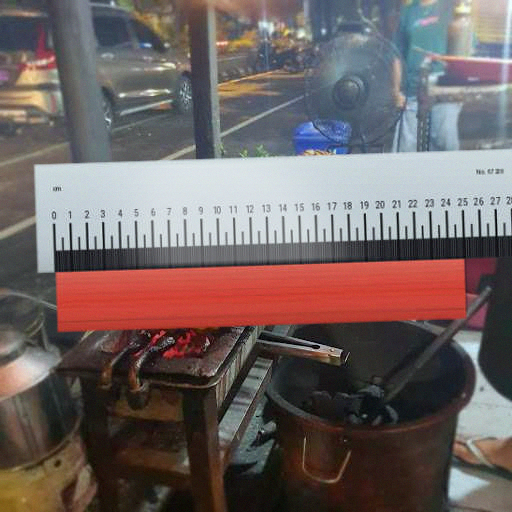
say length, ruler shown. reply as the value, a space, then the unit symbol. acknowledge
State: 25 cm
